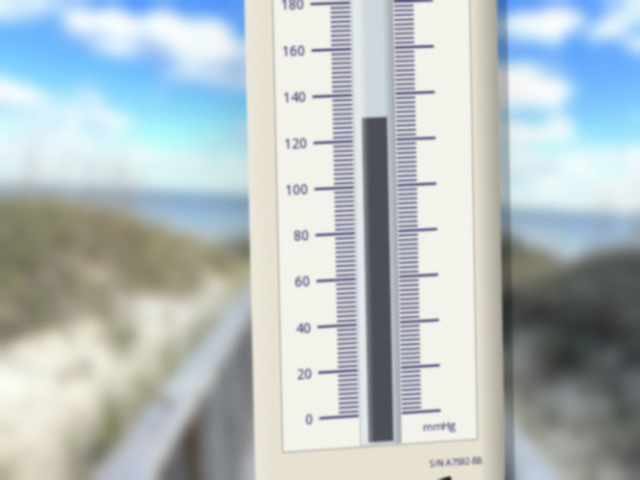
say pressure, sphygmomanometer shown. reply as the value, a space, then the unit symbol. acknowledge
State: 130 mmHg
